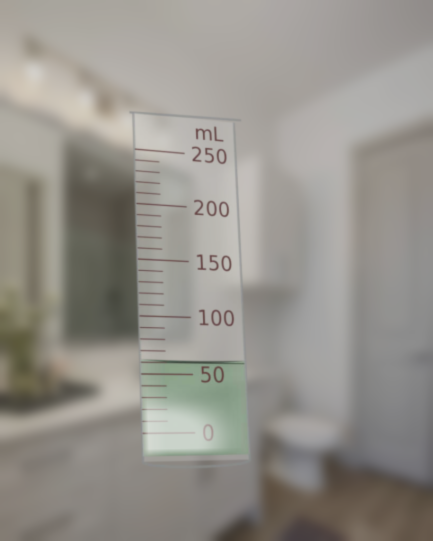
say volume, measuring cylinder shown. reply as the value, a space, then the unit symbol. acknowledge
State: 60 mL
